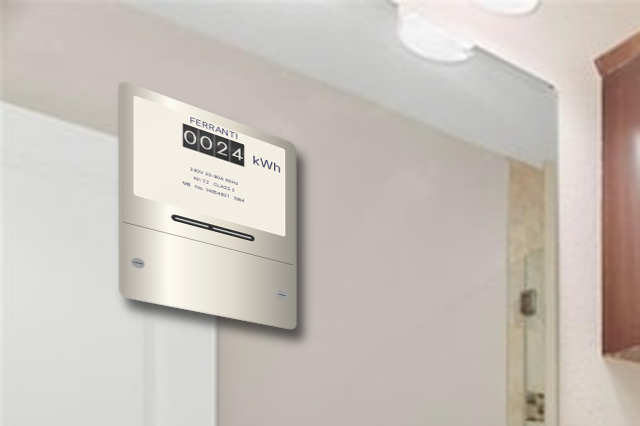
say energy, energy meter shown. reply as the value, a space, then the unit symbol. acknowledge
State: 24 kWh
